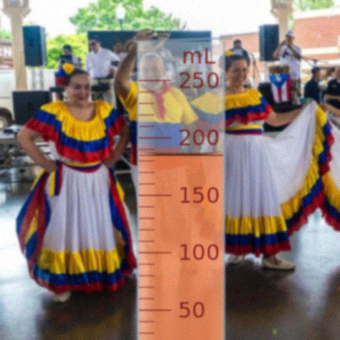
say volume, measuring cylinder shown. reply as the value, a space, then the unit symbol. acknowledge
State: 185 mL
